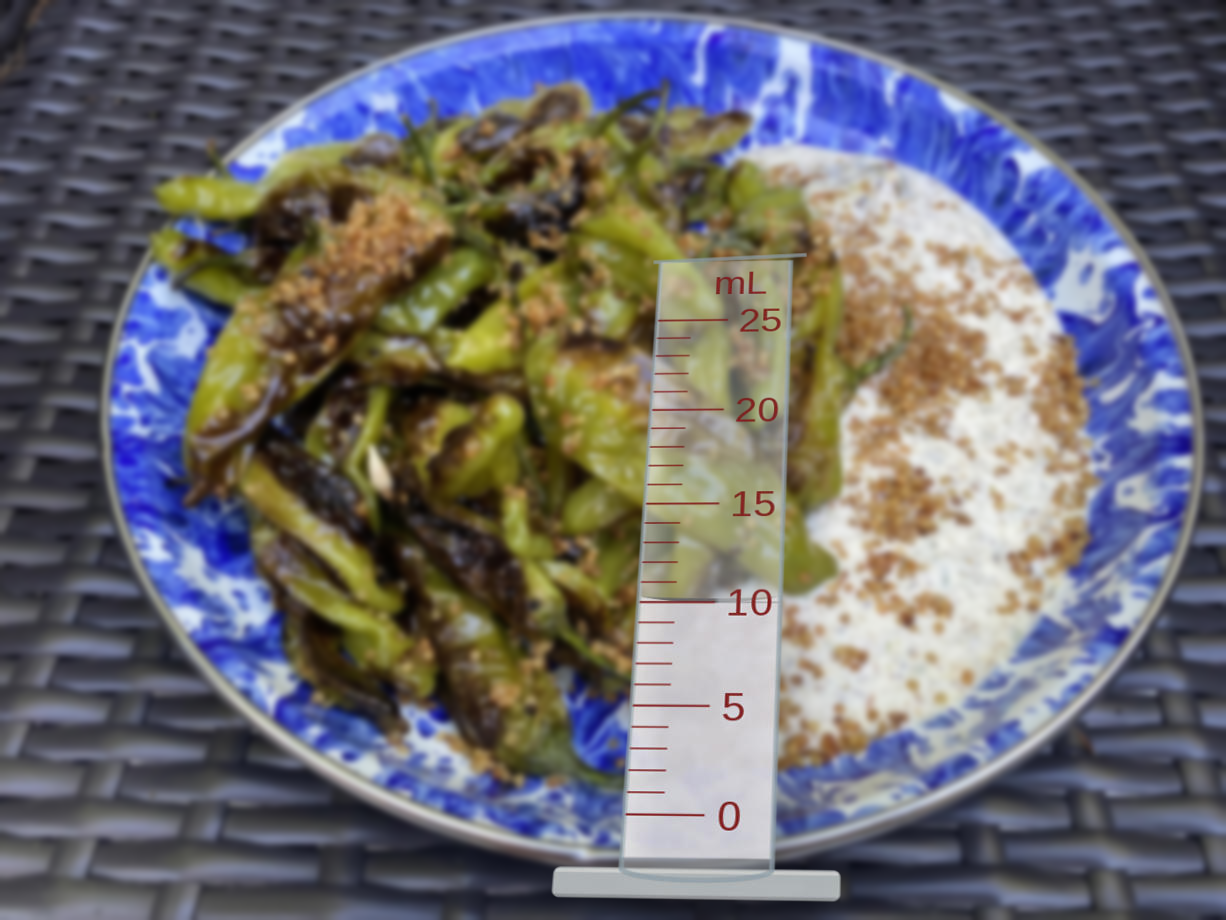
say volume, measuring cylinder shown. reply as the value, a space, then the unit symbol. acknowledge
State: 10 mL
